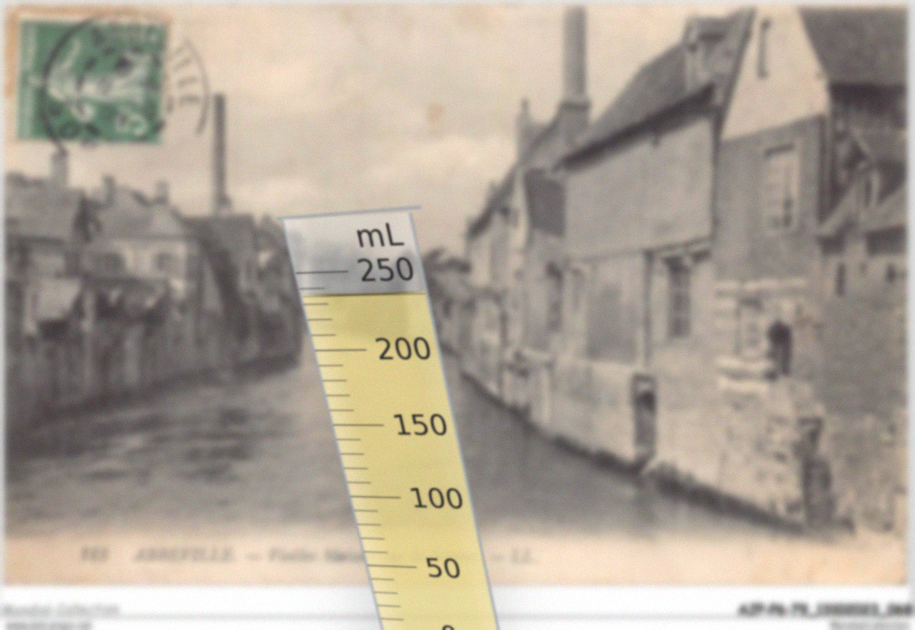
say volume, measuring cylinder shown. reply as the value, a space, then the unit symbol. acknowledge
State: 235 mL
